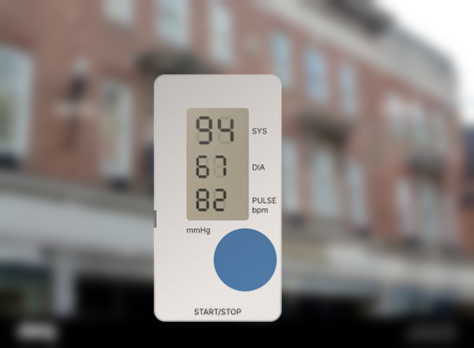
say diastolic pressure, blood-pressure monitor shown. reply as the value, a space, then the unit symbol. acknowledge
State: 67 mmHg
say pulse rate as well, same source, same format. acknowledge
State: 82 bpm
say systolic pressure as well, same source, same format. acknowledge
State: 94 mmHg
